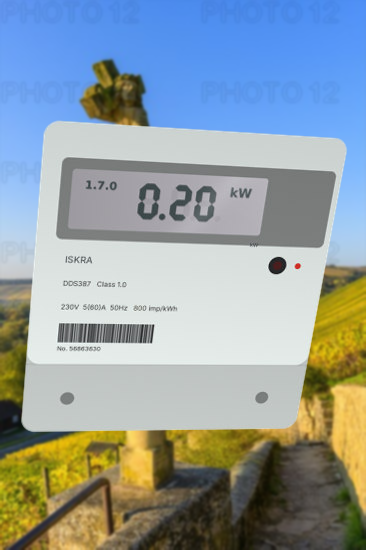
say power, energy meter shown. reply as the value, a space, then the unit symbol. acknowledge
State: 0.20 kW
